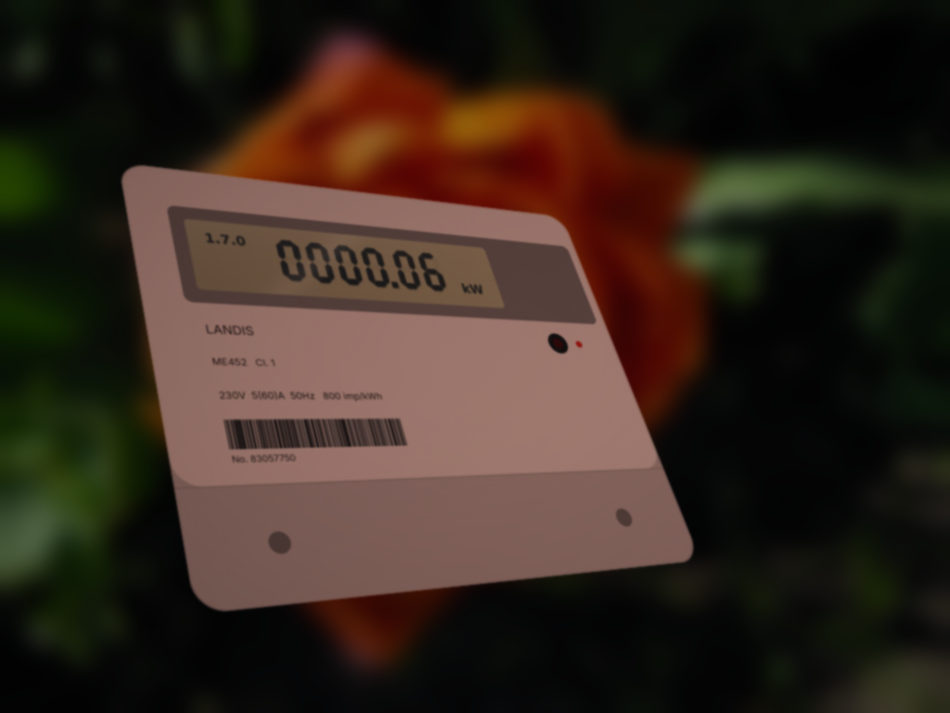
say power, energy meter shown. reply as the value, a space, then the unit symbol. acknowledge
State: 0.06 kW
